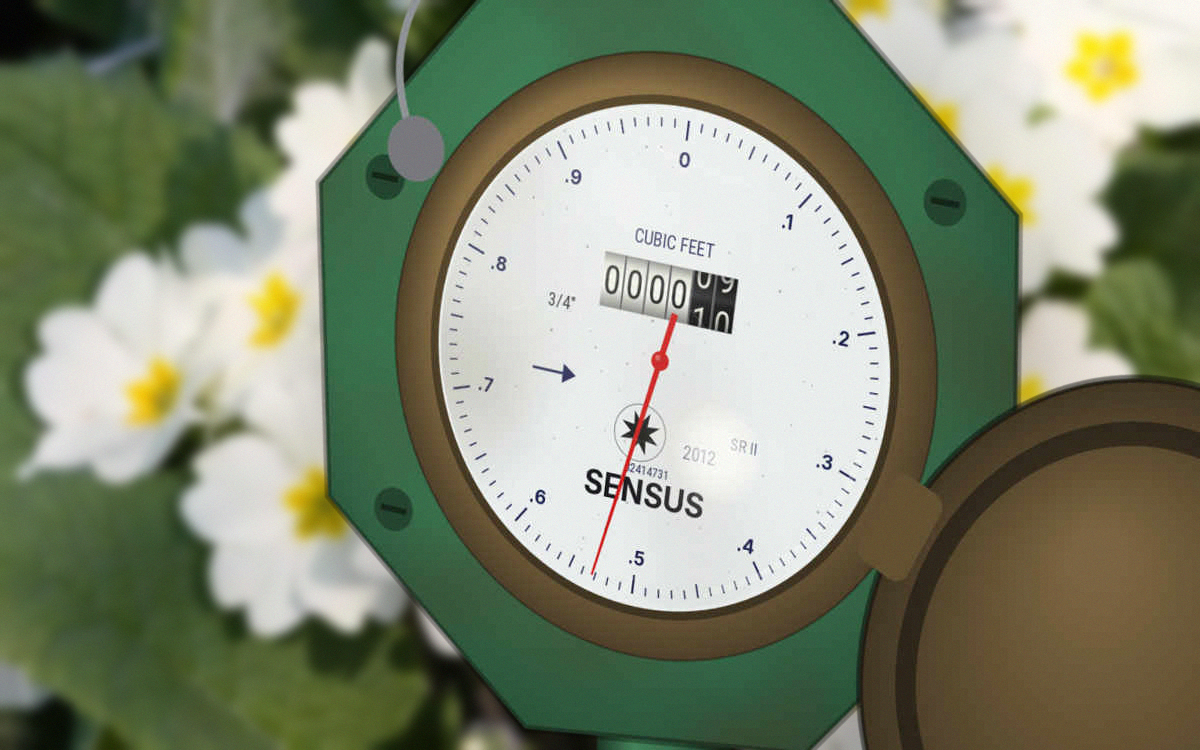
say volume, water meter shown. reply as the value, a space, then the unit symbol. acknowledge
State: 9.53 ft³
